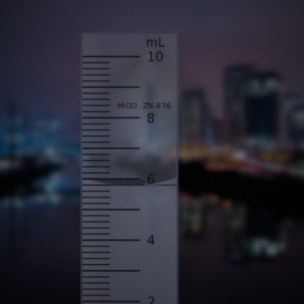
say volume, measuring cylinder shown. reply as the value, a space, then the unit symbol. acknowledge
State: 5.8 mL
